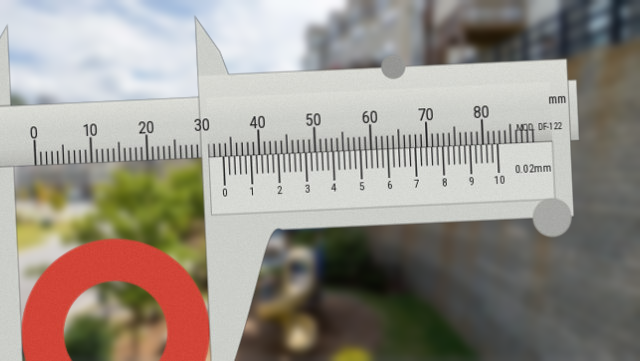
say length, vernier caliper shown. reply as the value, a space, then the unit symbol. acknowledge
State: 33.6 mm
